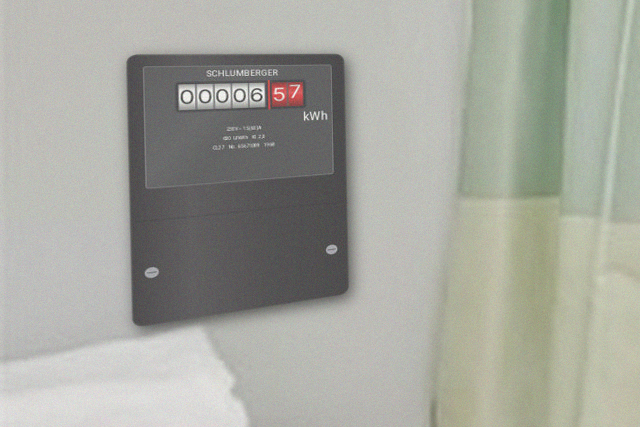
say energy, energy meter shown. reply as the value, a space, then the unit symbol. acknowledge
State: 6.57 kWh
